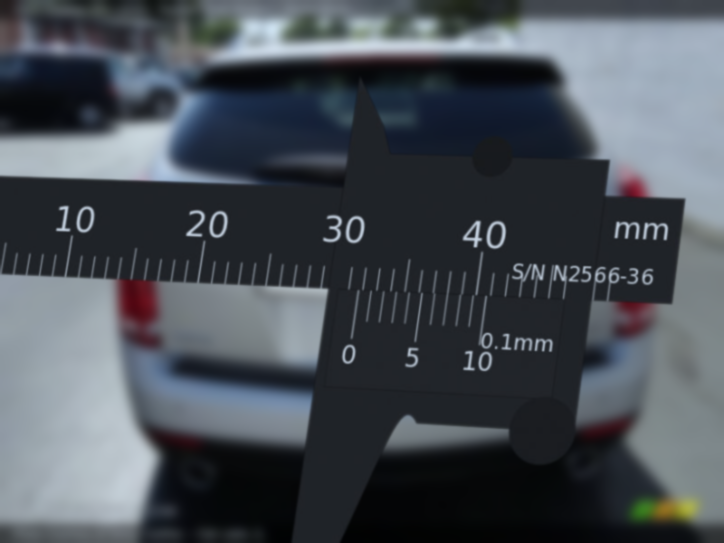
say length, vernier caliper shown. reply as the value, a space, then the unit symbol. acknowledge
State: 31.7 mm
